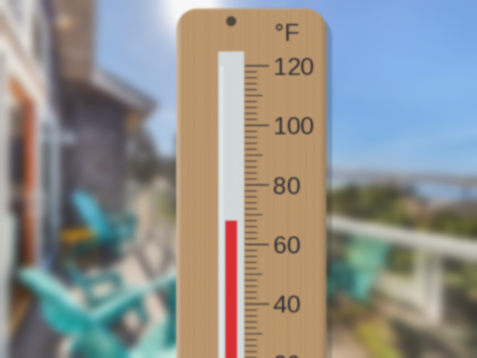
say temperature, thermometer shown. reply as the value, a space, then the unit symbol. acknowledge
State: 68 °F
